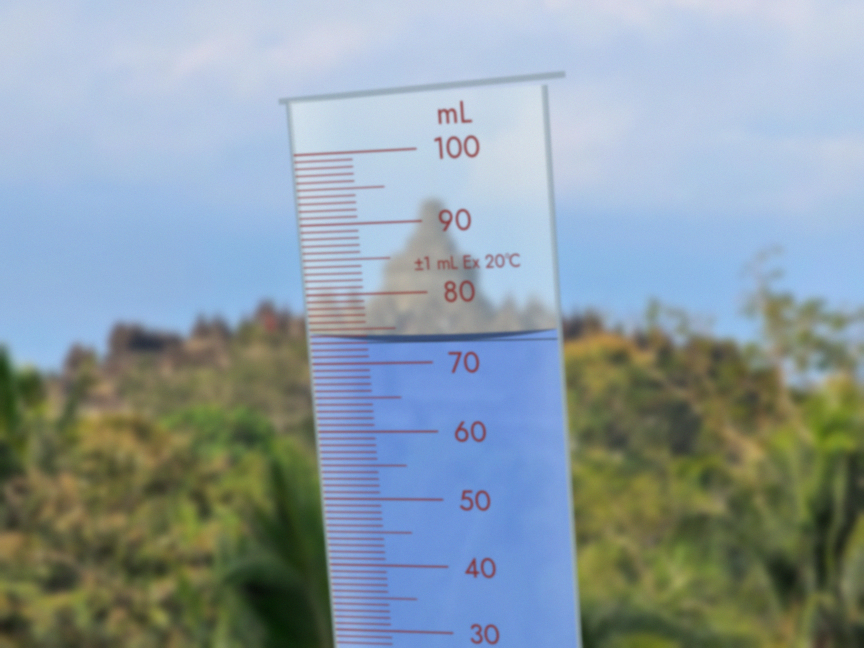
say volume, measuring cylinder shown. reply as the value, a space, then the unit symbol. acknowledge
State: 73 mL
